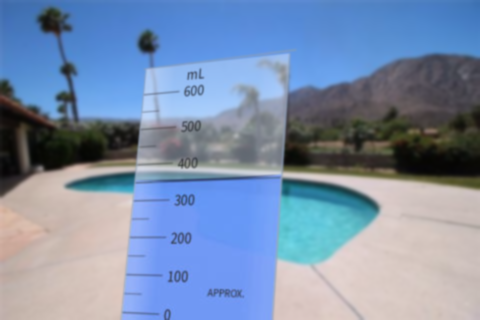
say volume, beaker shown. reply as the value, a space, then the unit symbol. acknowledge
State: 350 mL
